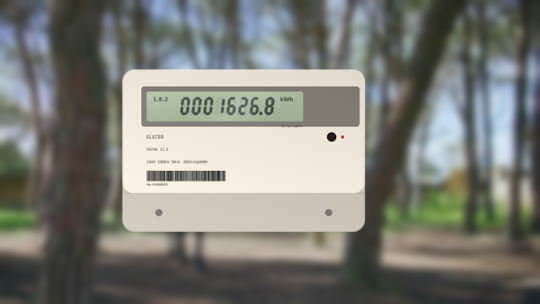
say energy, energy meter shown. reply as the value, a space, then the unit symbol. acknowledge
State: 1626.8 kWh
